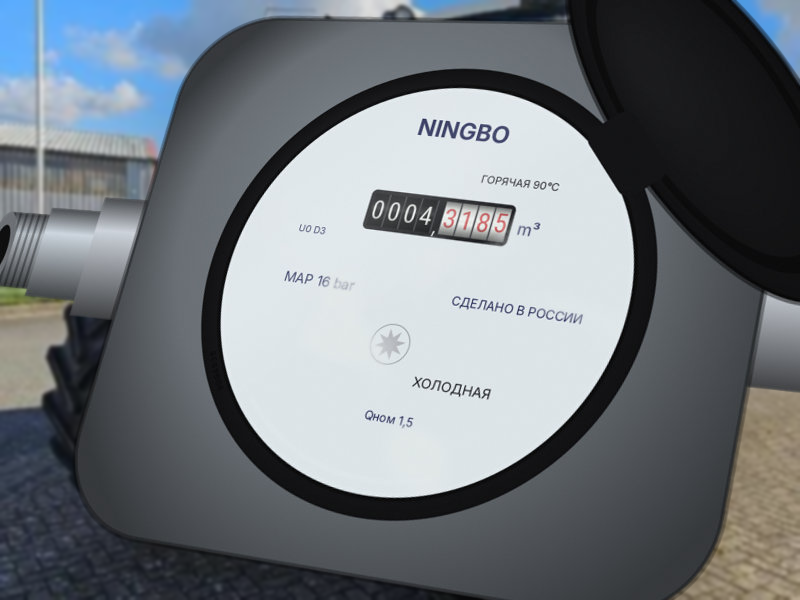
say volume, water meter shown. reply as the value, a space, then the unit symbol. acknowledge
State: 4.3185 m³
